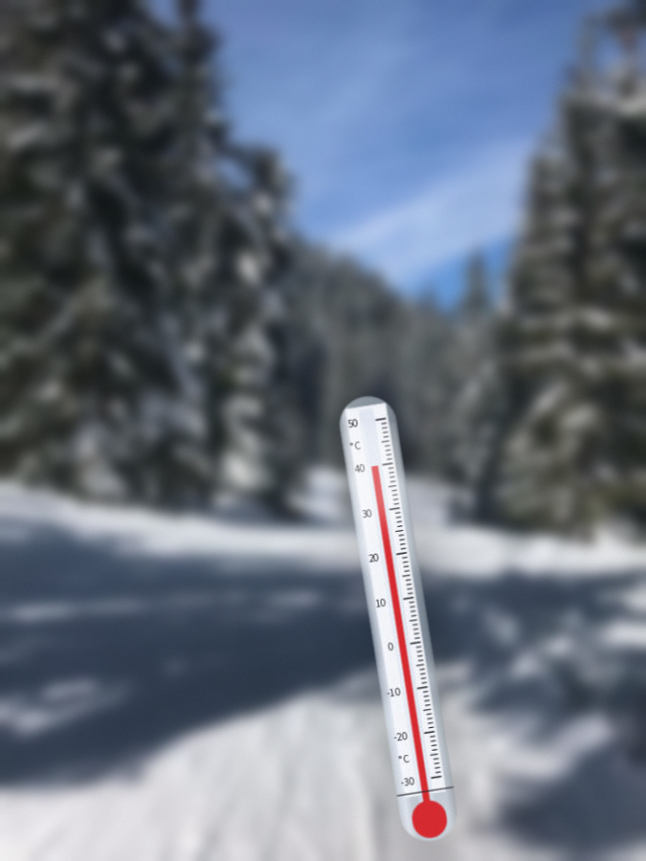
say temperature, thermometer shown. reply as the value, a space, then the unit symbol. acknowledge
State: 40 °C
